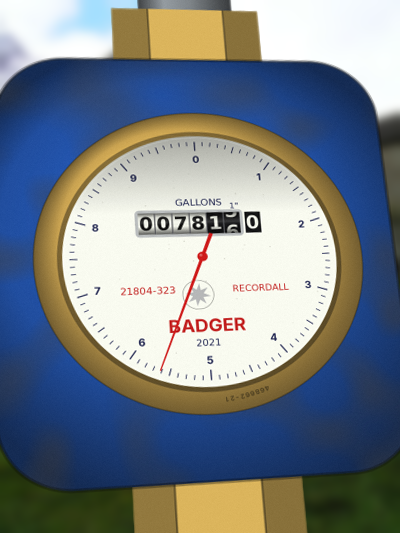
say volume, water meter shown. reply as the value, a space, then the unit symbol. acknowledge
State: 78155.6 gal
